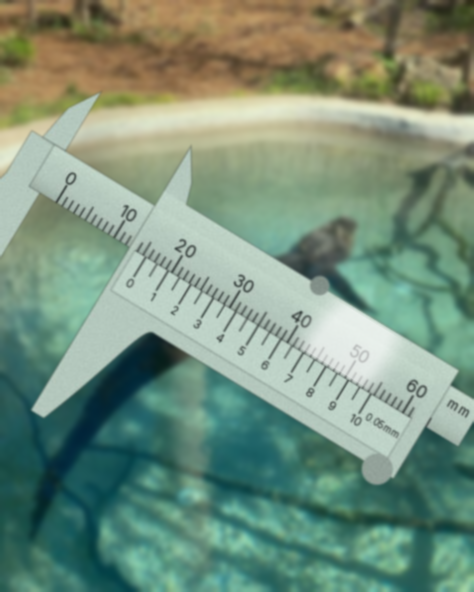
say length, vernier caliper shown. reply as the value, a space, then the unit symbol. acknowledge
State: 15.5 mm
